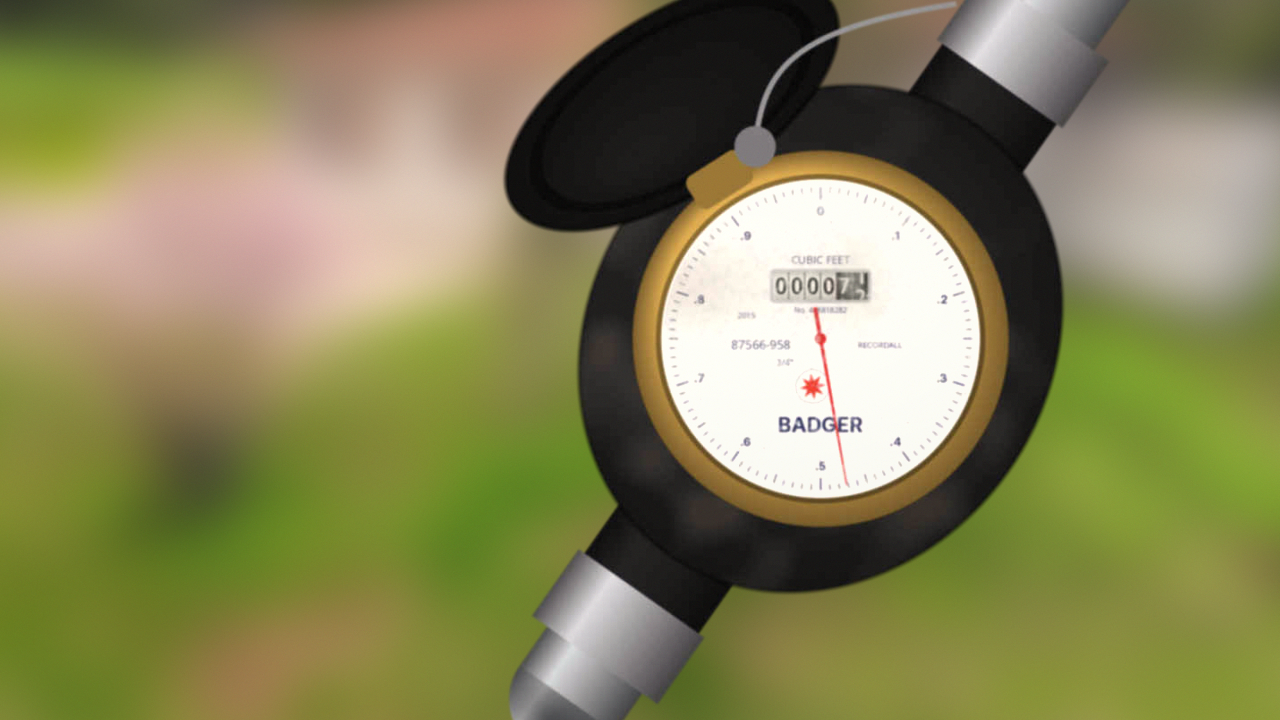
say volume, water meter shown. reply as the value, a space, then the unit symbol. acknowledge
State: 71.47 ft³
